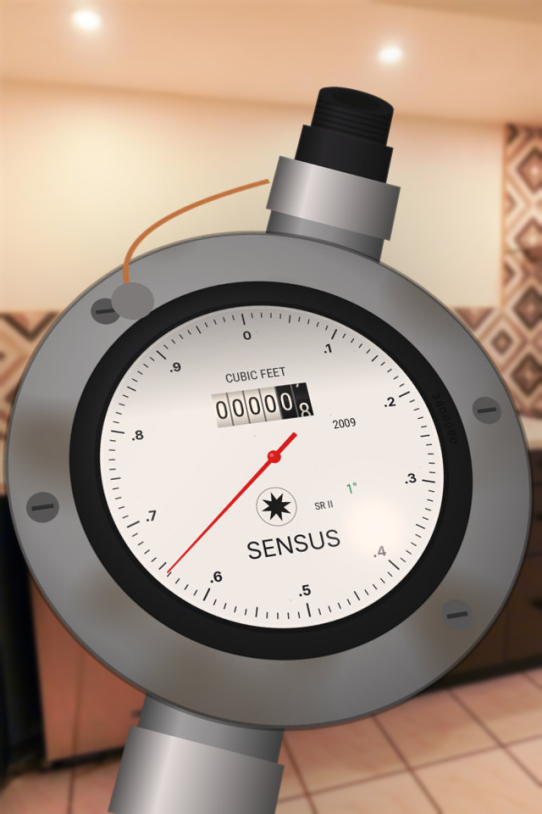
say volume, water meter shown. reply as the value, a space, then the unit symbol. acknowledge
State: 7.64 ft³
